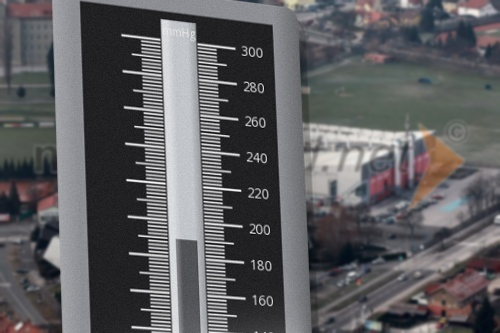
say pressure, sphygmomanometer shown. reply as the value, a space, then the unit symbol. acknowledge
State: 190 mmHg
